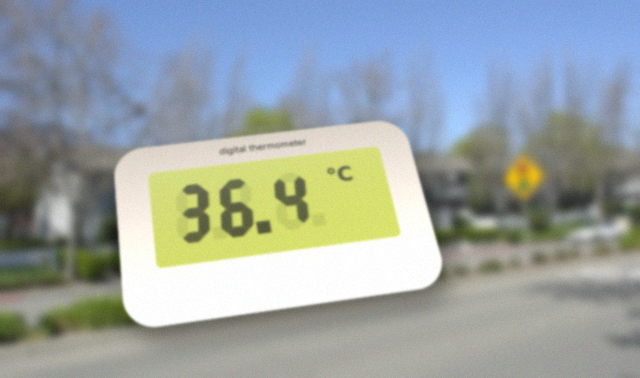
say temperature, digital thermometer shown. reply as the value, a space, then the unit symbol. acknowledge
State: 36.4 °C
